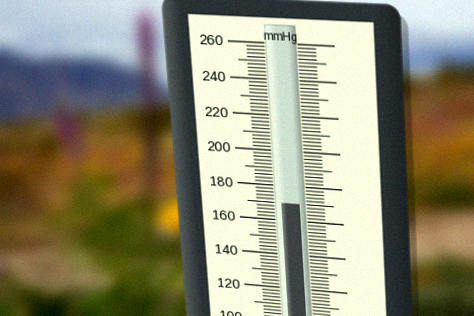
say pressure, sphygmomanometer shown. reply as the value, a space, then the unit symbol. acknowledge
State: 170 mmHg
